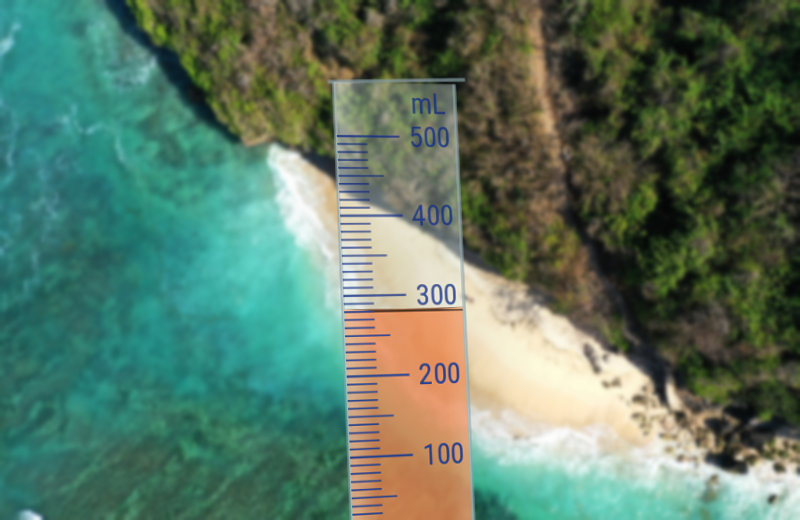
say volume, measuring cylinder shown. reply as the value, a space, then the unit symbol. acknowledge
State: 280 mL
